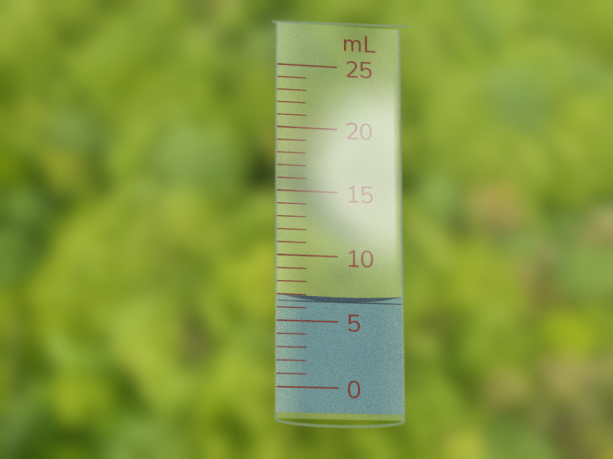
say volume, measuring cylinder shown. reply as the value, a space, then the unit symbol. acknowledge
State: 6.5 mL
